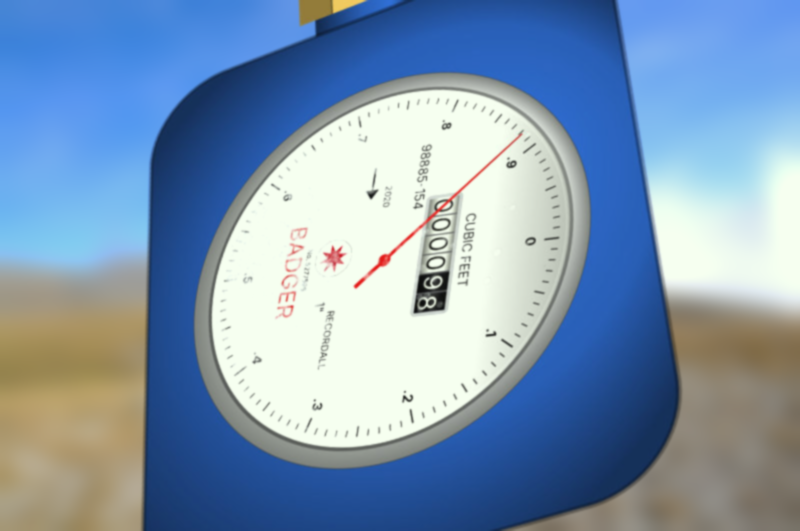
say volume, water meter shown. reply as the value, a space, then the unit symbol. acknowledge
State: 97.88 ft³
